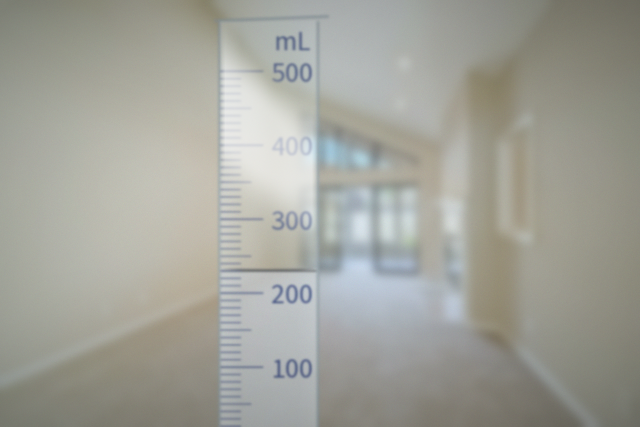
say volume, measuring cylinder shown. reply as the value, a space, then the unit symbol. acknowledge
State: 230 mL
